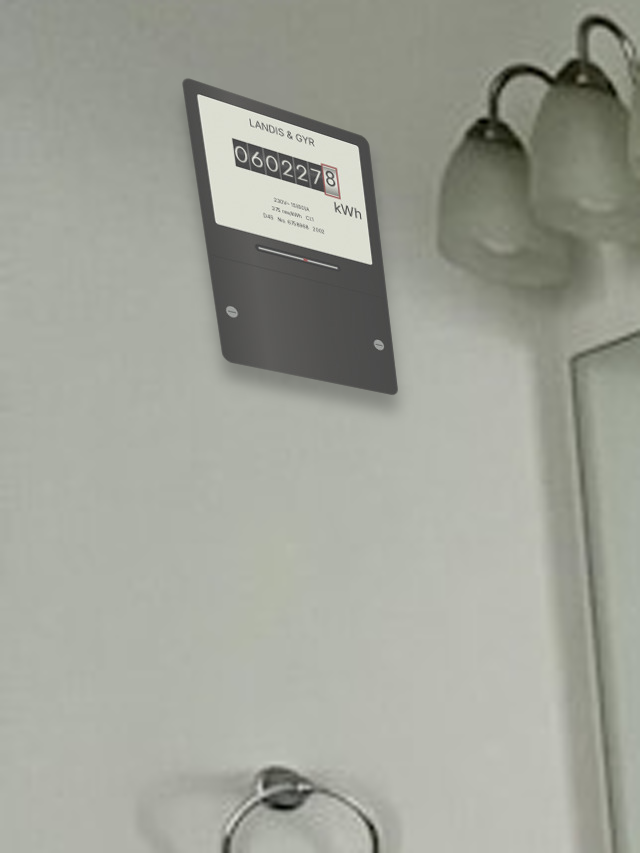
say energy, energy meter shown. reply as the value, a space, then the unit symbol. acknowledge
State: 60227.8 kWh
